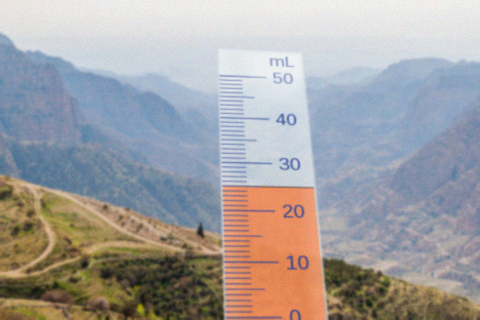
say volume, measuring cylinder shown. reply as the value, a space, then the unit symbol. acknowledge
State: 25 mL
